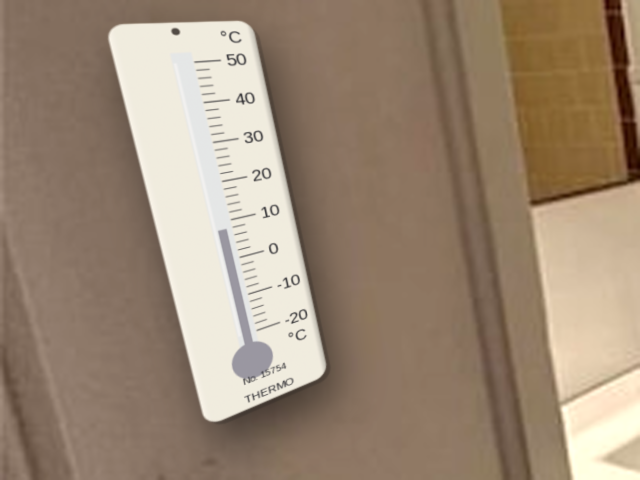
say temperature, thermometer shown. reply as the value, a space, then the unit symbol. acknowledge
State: 8 °C
